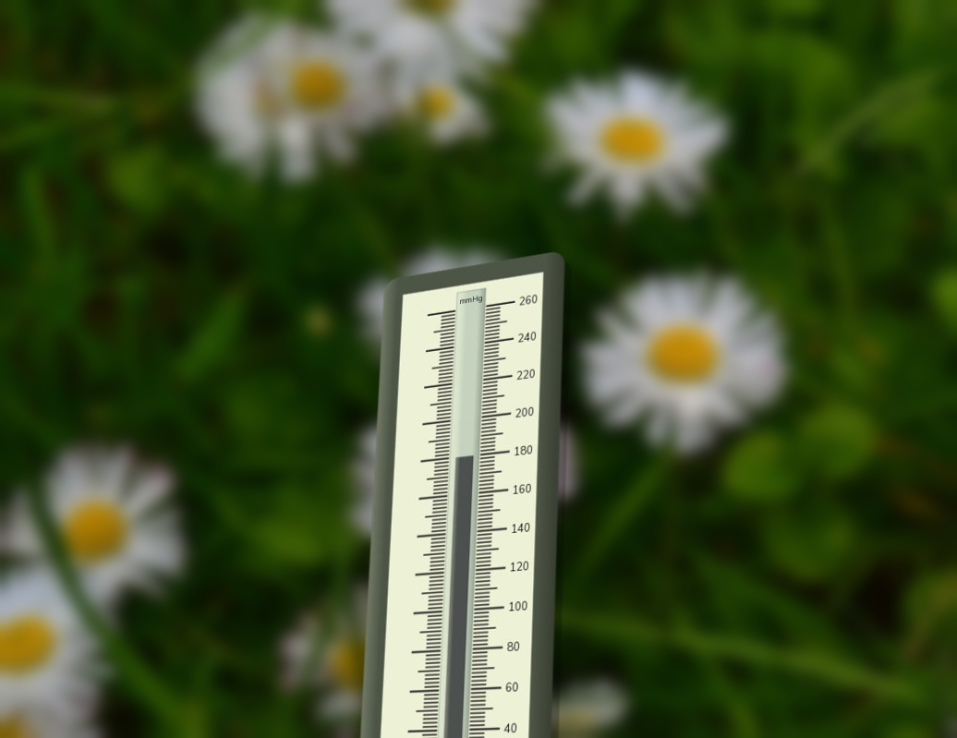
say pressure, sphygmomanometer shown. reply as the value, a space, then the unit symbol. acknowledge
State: 180 mmHg
